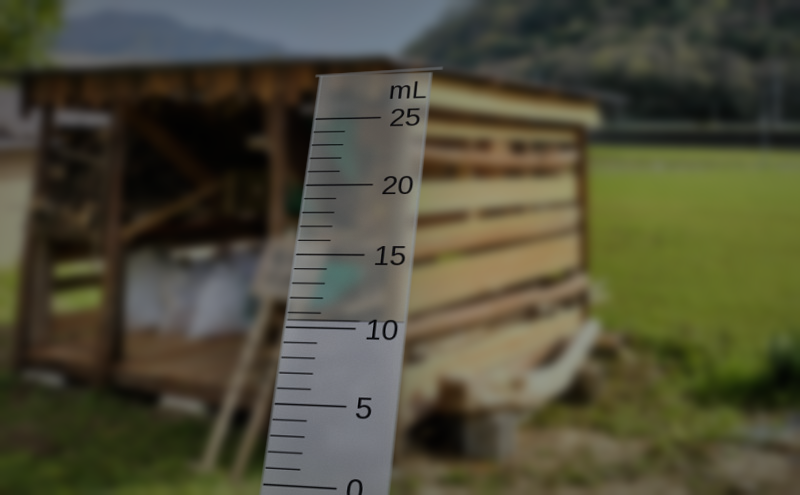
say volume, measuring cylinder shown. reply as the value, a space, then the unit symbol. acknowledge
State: 10.5 mL
